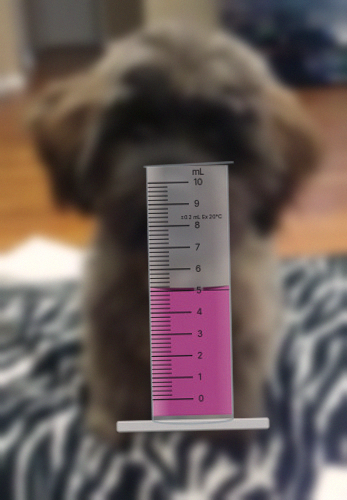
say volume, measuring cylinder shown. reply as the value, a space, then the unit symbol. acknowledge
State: 5 mL
